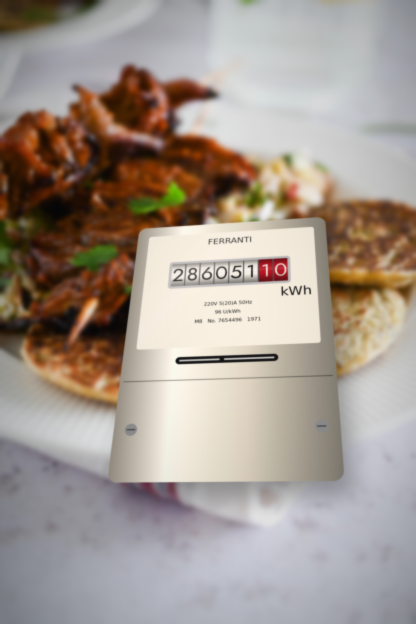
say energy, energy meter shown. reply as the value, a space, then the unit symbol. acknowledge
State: 286051.10 kWh
